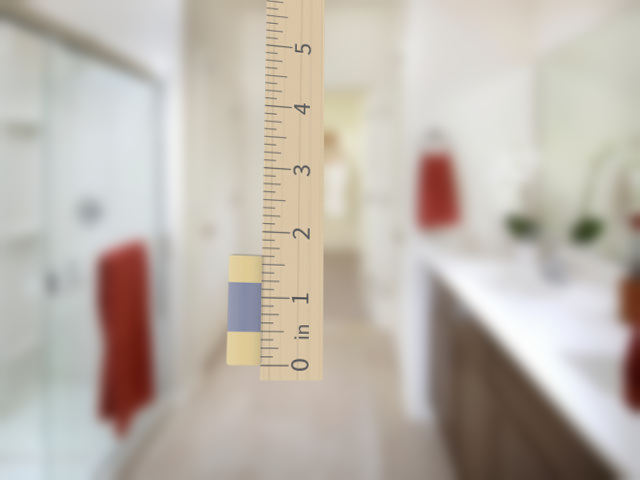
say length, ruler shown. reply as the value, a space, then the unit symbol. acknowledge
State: 1.625 in
